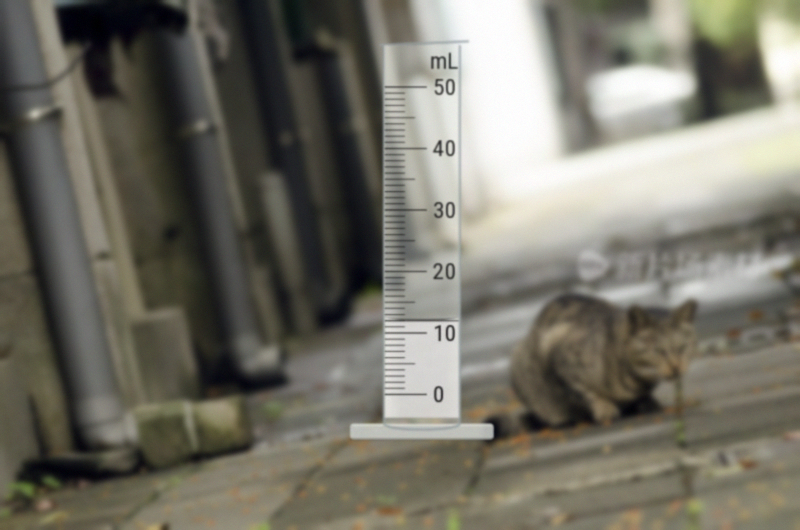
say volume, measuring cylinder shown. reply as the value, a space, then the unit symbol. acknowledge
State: 12 mL
